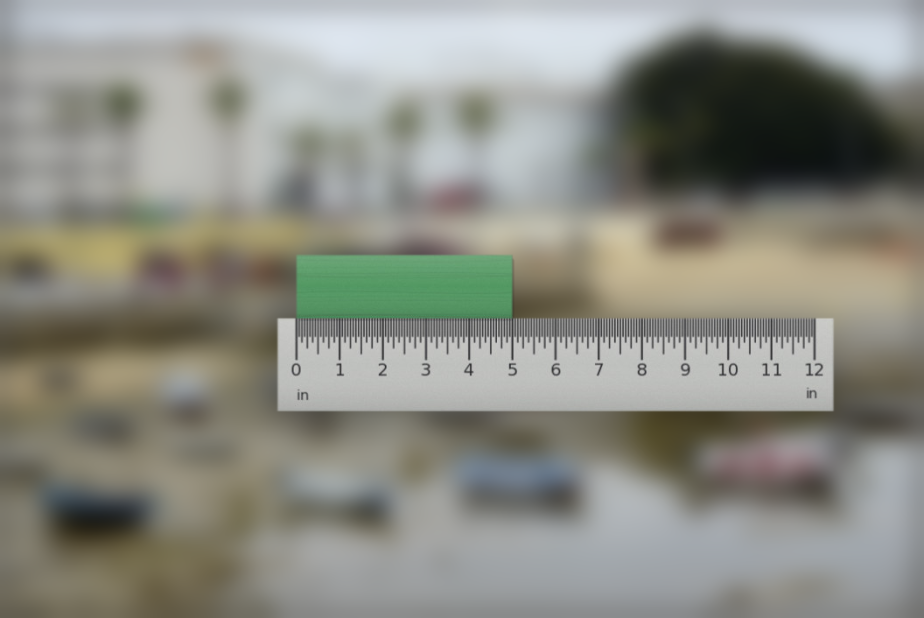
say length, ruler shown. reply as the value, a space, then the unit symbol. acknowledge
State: 5 in
